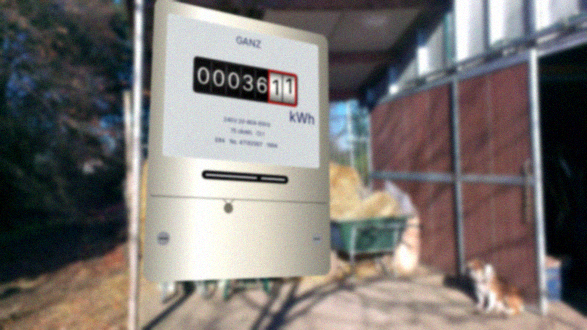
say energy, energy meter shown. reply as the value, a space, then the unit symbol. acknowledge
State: 36.11 kWh
